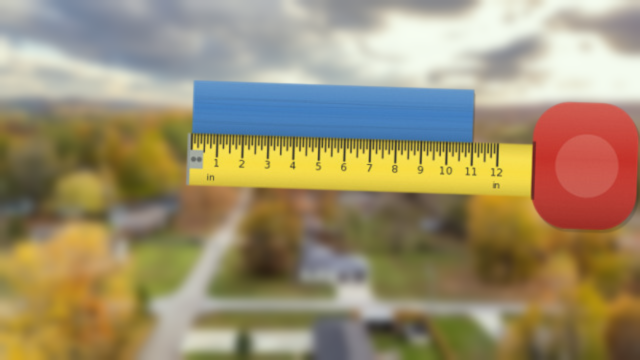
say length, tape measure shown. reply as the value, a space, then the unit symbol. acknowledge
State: 11 in
